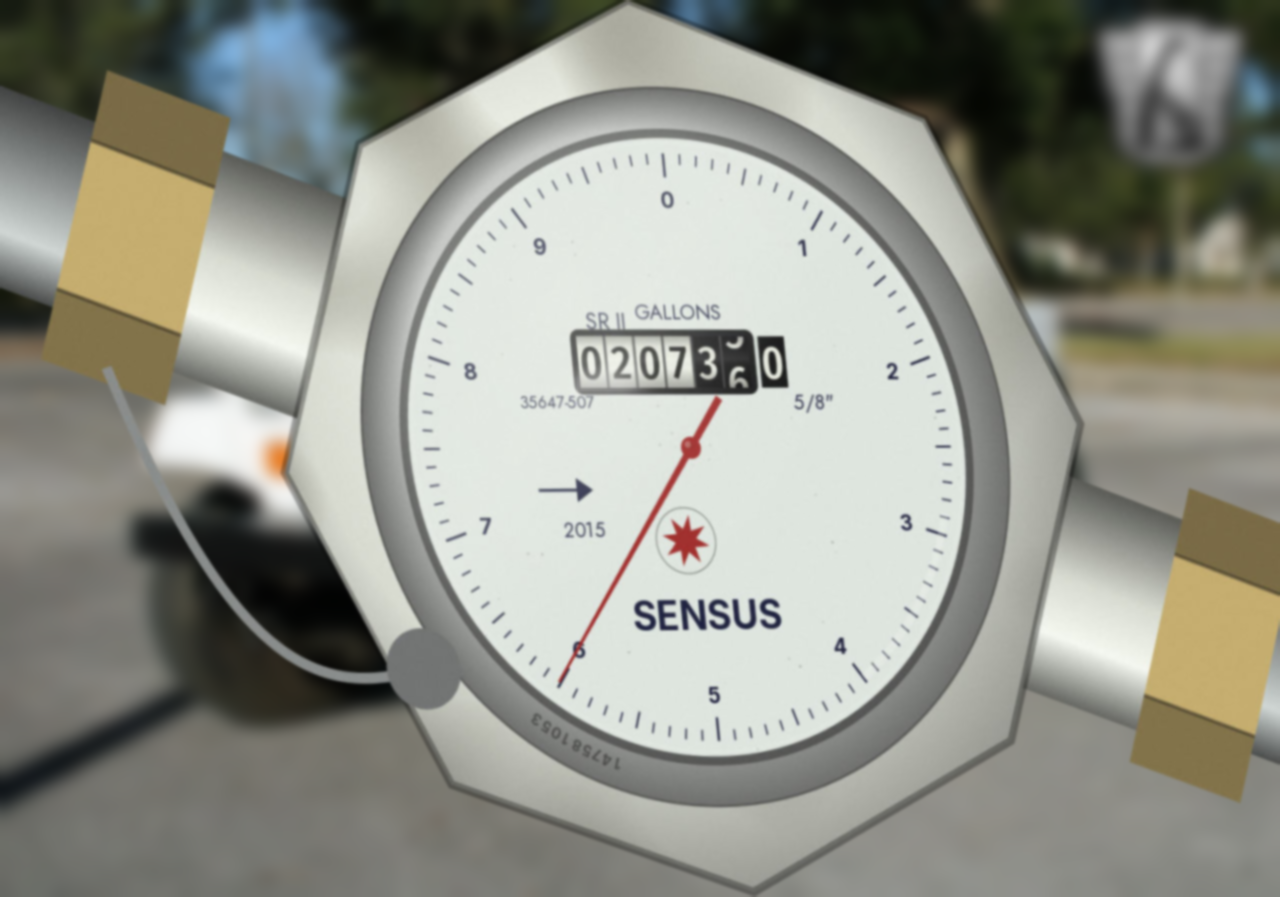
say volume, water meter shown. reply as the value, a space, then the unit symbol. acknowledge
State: 207356.0 gal
